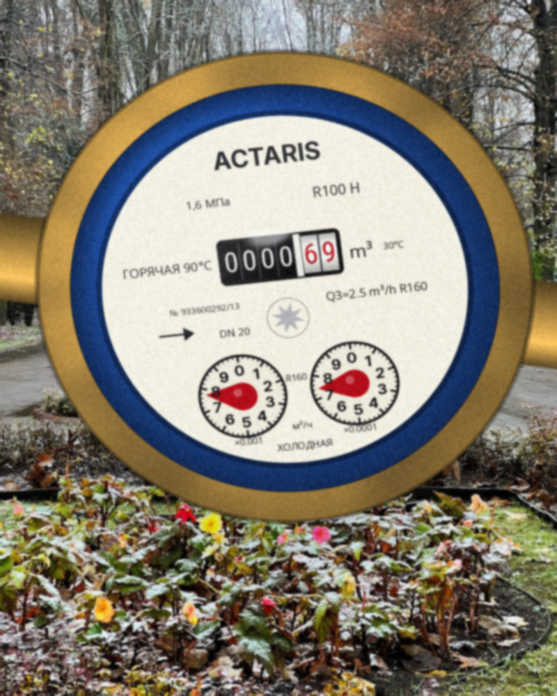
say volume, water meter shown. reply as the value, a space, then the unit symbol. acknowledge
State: 0.6977 m³
